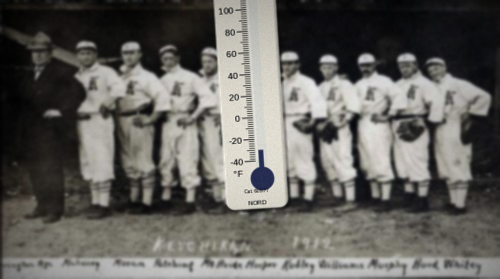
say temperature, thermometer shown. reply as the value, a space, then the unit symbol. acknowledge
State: -30 °F
